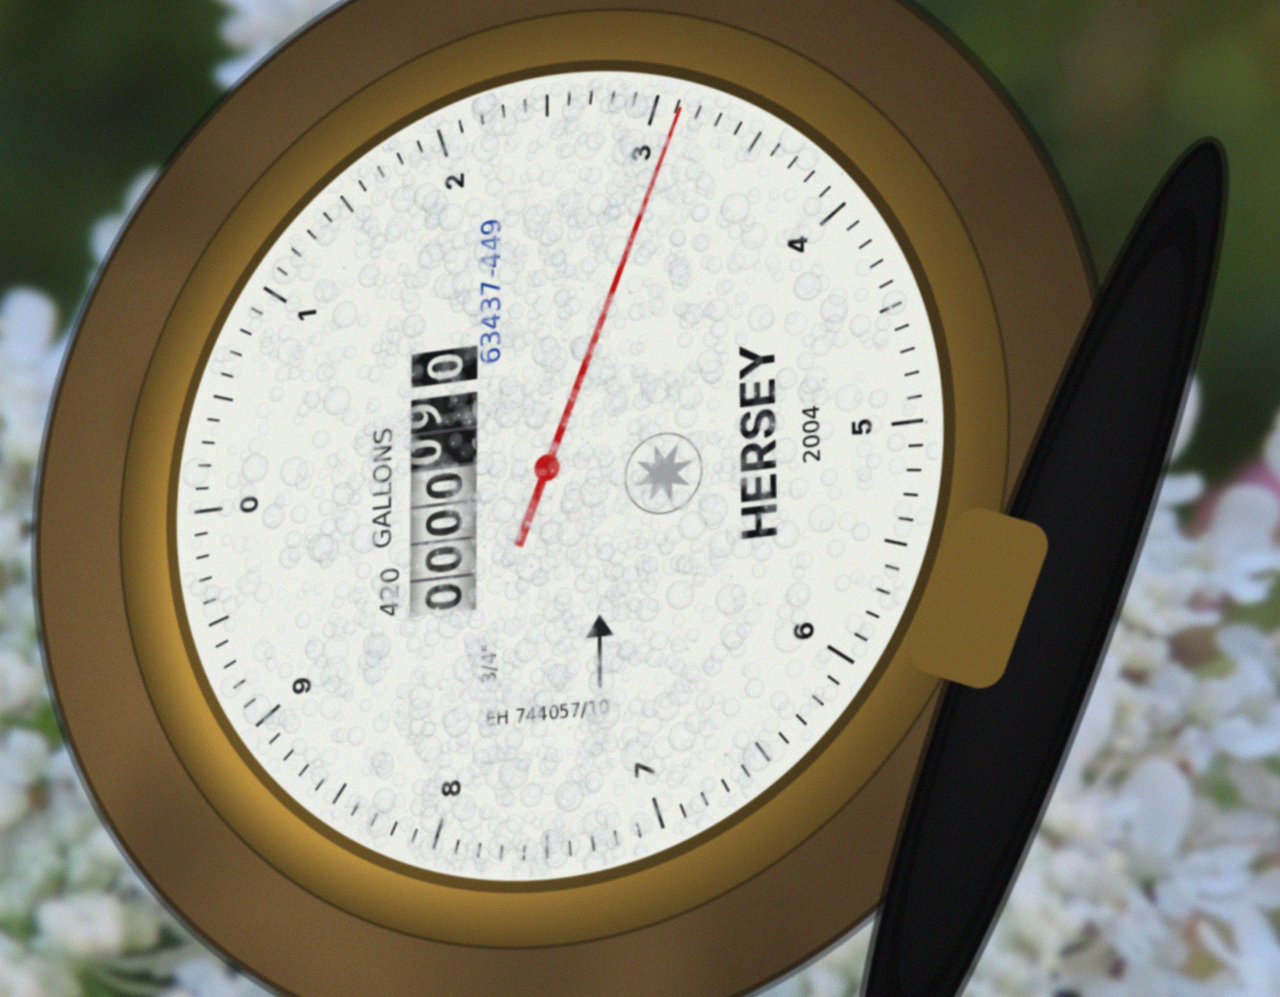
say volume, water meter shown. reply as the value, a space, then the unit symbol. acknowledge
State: 93.1 gal
